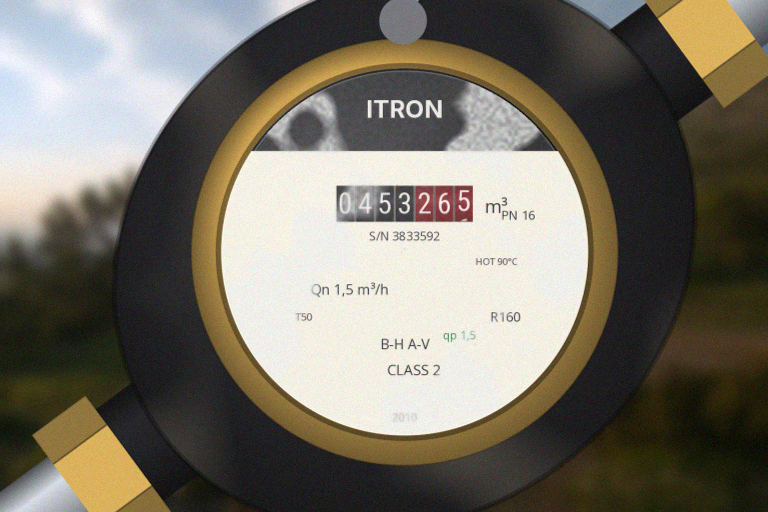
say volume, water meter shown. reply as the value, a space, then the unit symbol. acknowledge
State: 453.265 m³
